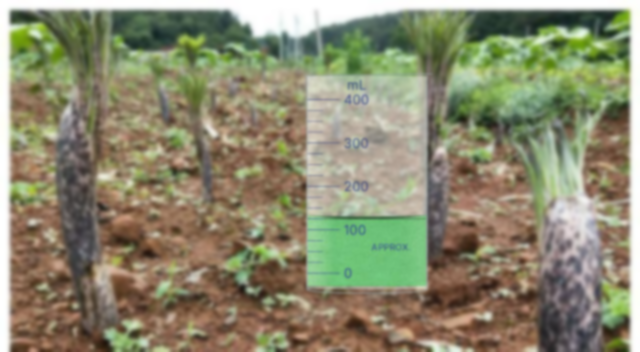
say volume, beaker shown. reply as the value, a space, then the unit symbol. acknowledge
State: 125 mL
